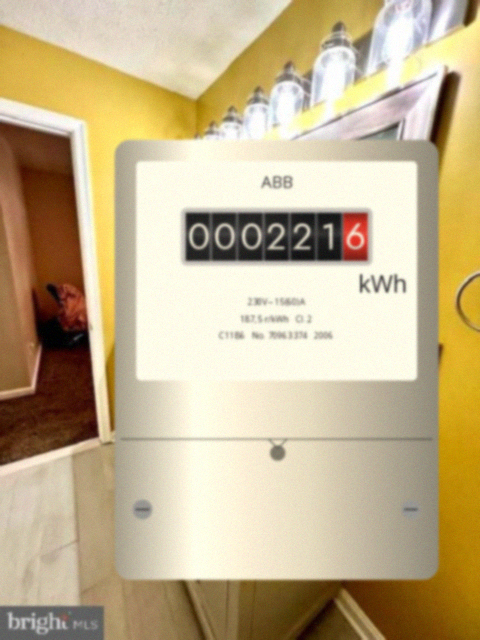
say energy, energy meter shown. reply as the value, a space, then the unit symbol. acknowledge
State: 221.6 kWh
